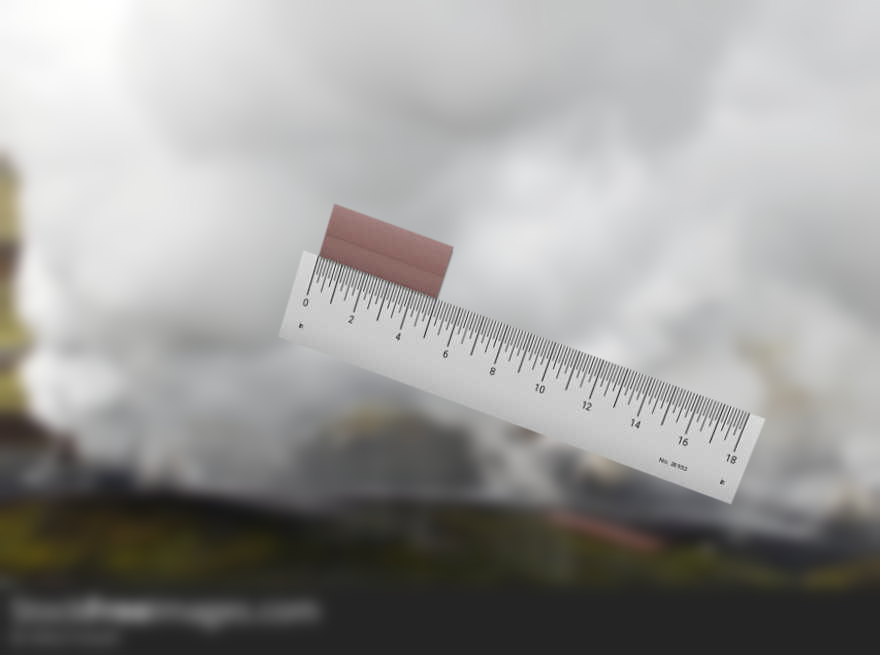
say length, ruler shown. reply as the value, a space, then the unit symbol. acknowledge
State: 5 in
